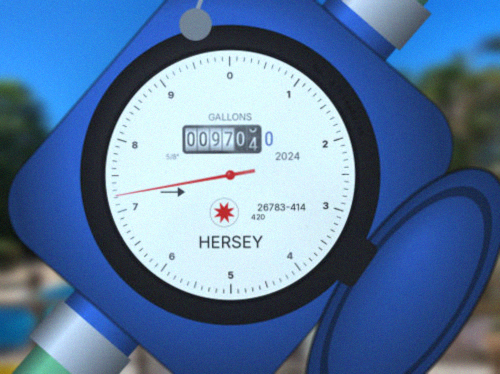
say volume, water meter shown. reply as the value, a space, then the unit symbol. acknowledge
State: 97037.2 gal
